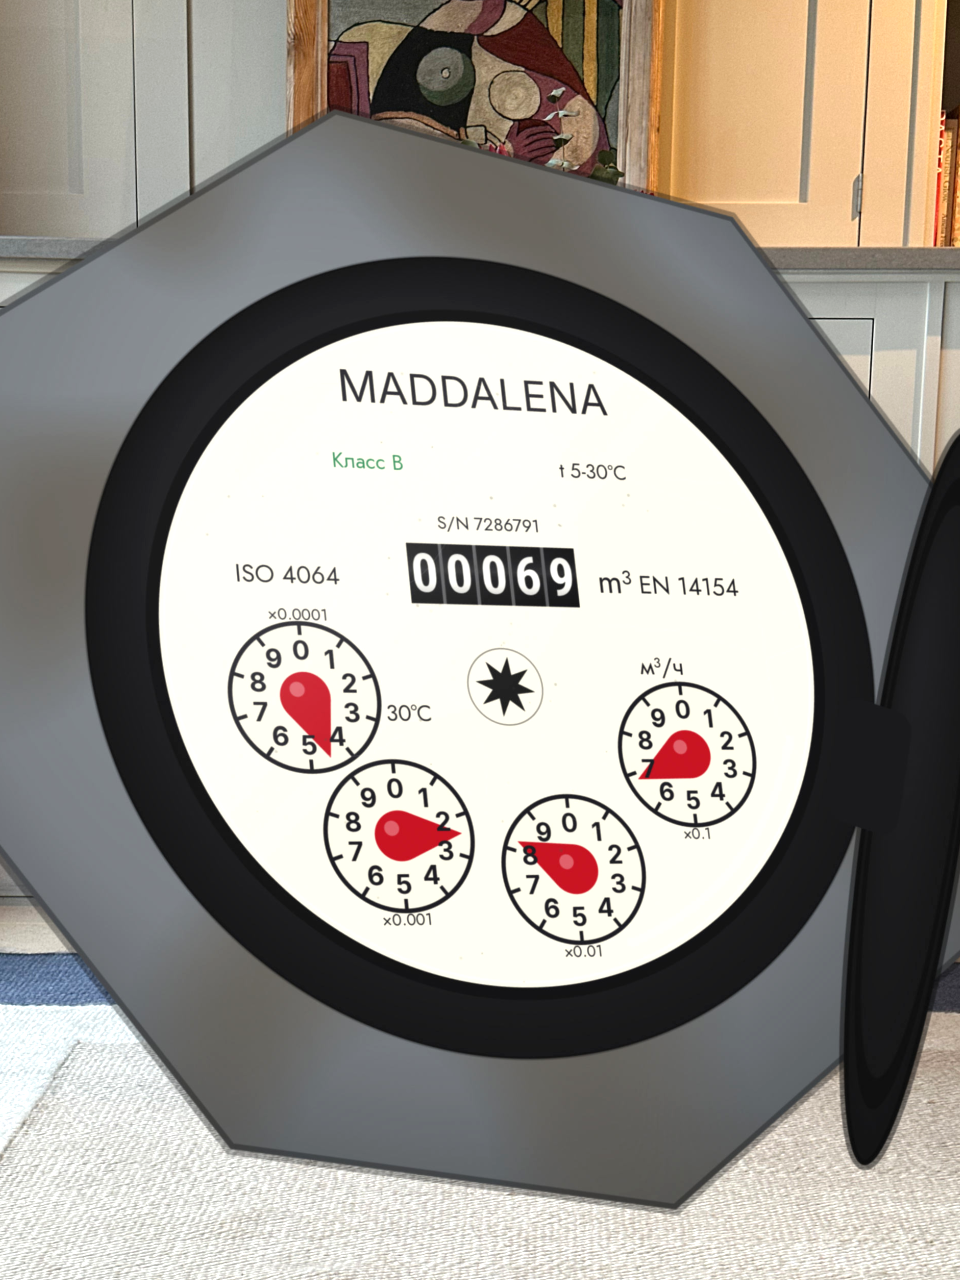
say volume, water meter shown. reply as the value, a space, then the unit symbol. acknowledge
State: 69.6824 m³
